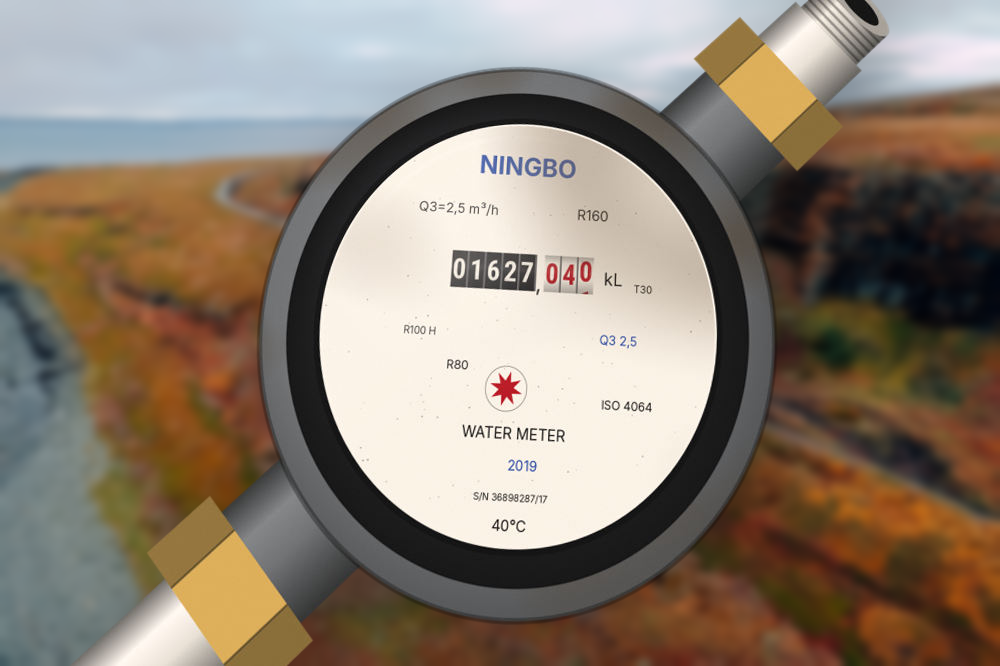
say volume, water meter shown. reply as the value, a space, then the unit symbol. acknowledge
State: 1627.040 kL
